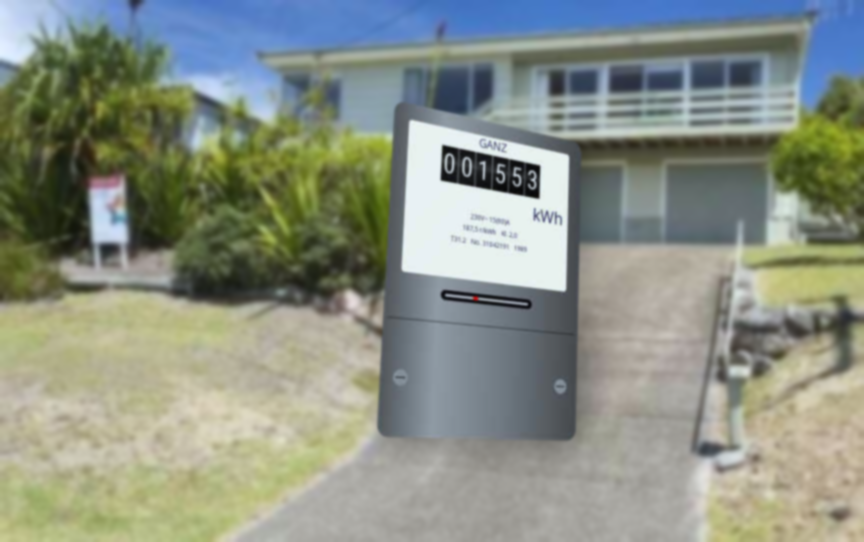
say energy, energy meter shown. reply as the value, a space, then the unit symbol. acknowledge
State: 1553 kWh
